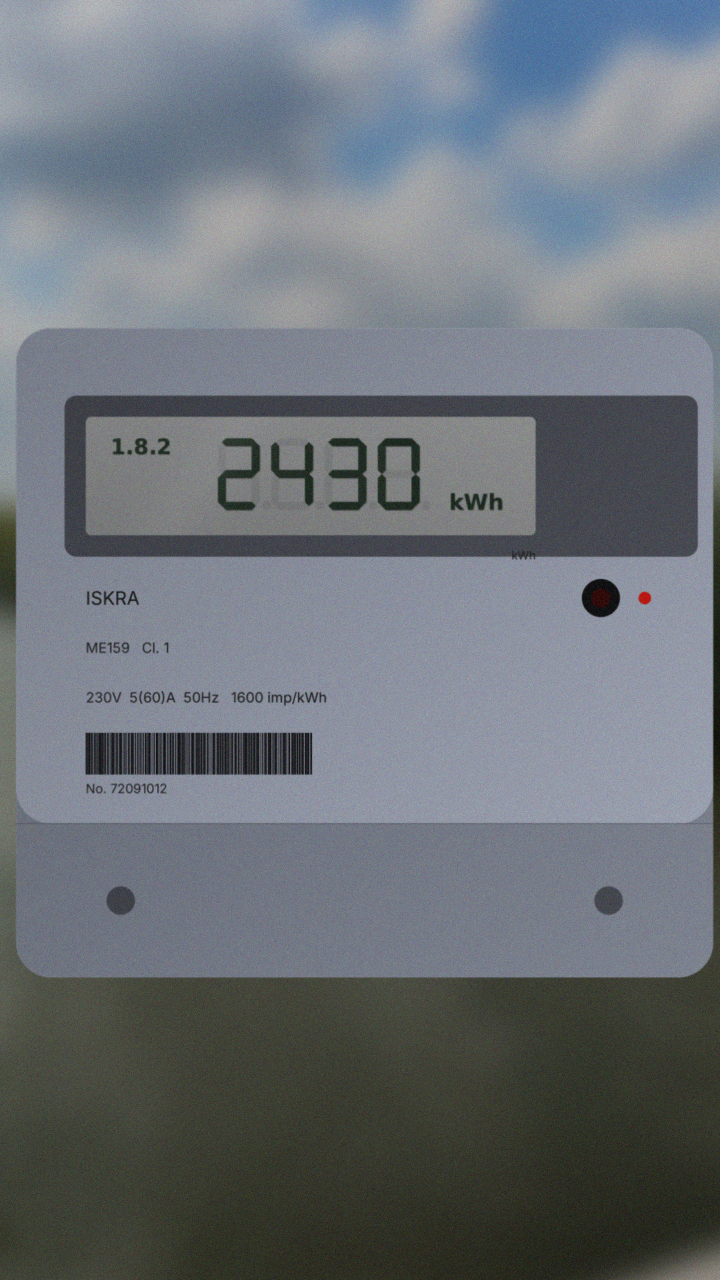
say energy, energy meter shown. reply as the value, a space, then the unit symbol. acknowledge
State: 2430 kWh
